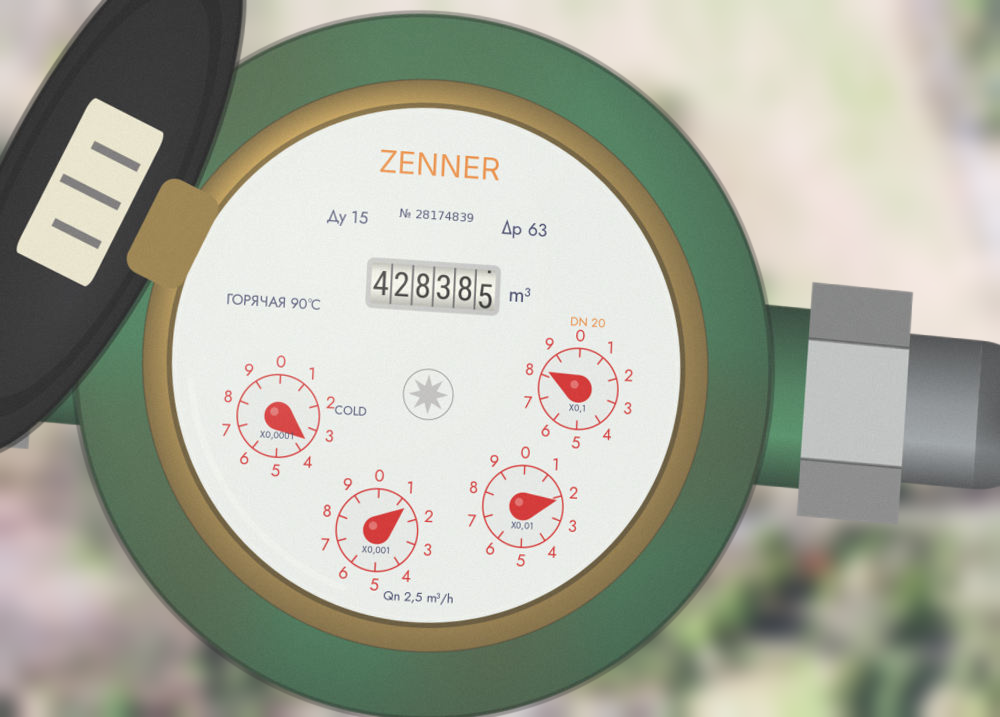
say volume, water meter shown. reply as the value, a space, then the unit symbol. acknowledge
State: 428384.8213 m³
